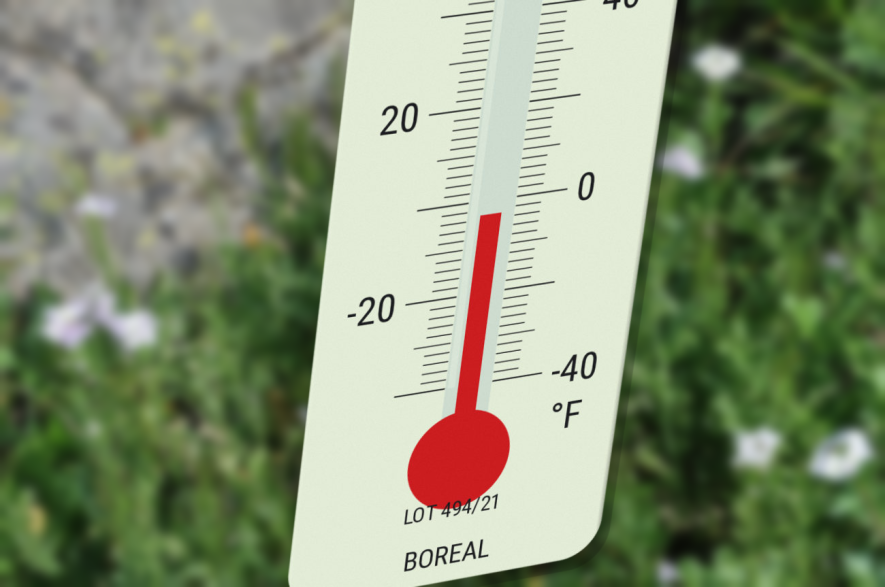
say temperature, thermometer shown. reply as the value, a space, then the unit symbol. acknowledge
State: -3 °F
